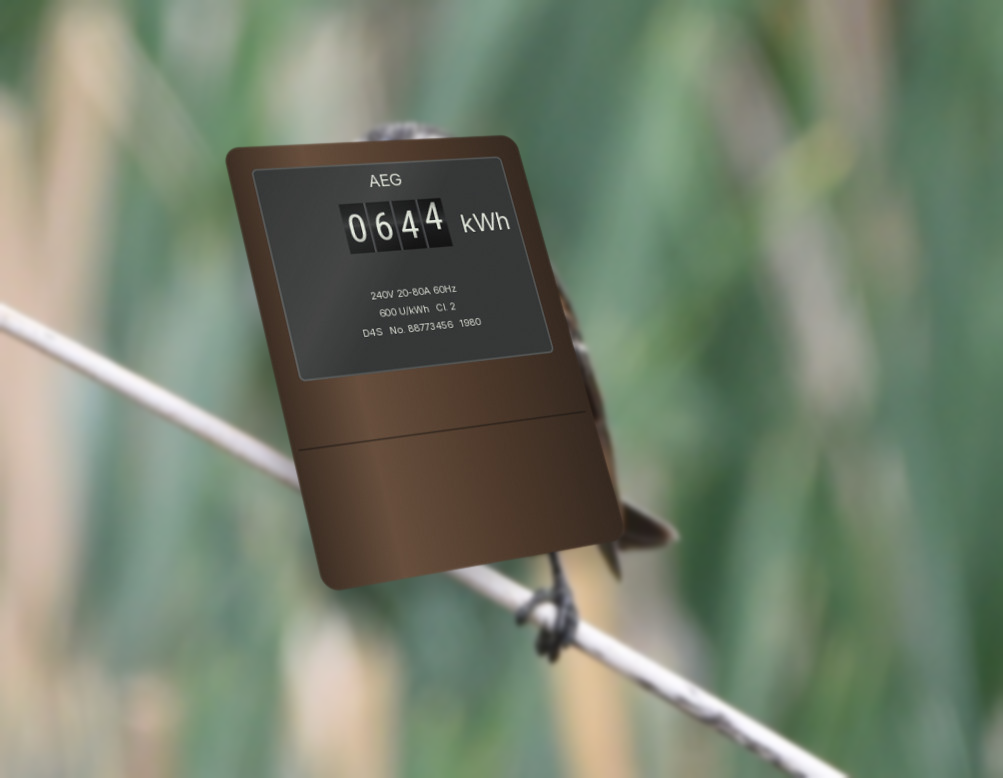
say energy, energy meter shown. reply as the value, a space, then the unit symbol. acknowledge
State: 644 kWh
